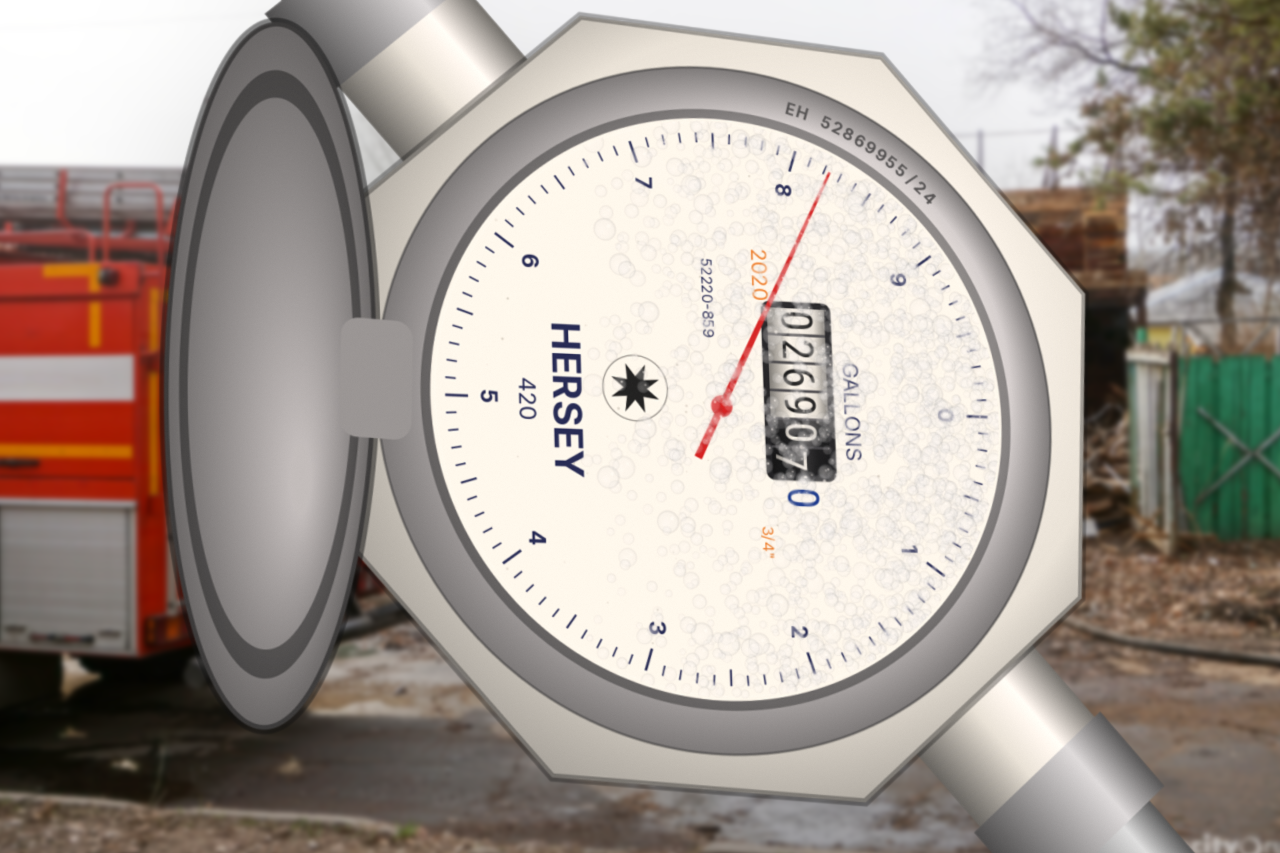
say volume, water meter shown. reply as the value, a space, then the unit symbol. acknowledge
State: 269068.2 gal
